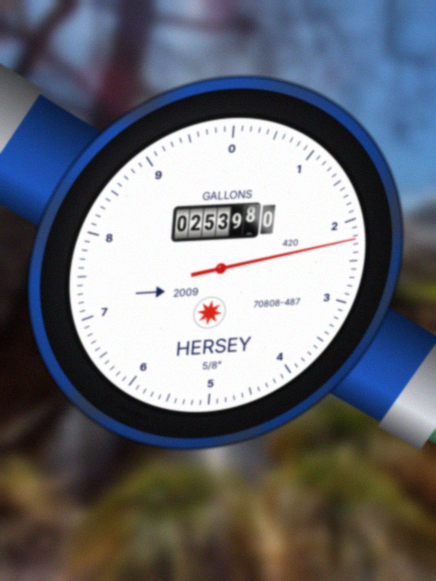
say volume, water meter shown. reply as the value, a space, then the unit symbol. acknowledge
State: 253982.2 gal
